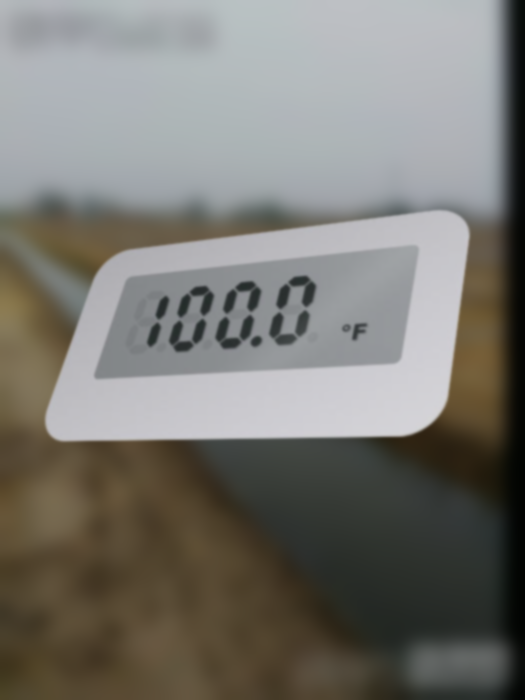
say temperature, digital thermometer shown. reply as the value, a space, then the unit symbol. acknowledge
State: 100.0 °F
